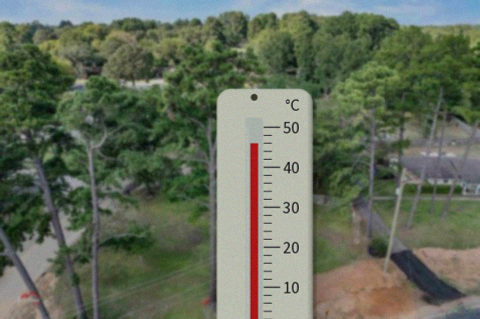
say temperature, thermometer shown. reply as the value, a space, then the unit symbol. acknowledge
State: 46 °C
